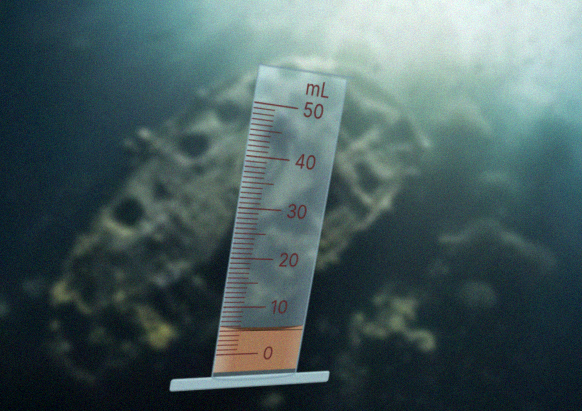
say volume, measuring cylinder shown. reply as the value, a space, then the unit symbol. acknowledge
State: 5 mL
